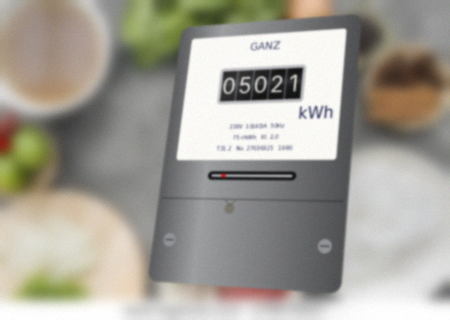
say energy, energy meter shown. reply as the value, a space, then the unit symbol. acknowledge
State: 5021 kWh
